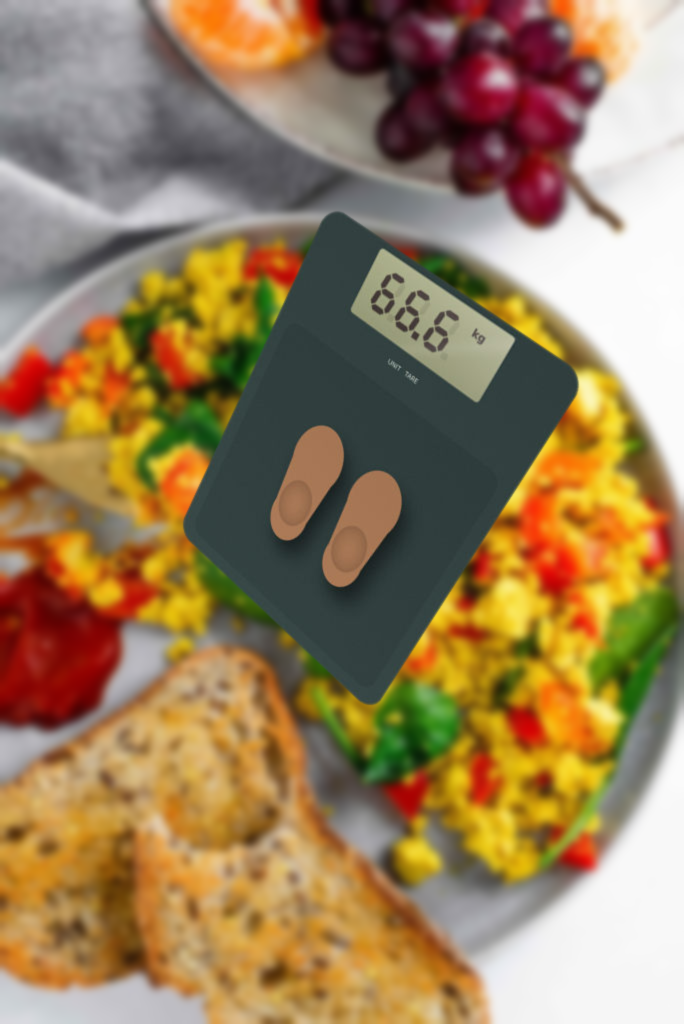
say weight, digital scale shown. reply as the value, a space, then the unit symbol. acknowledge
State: 66.6 kg
